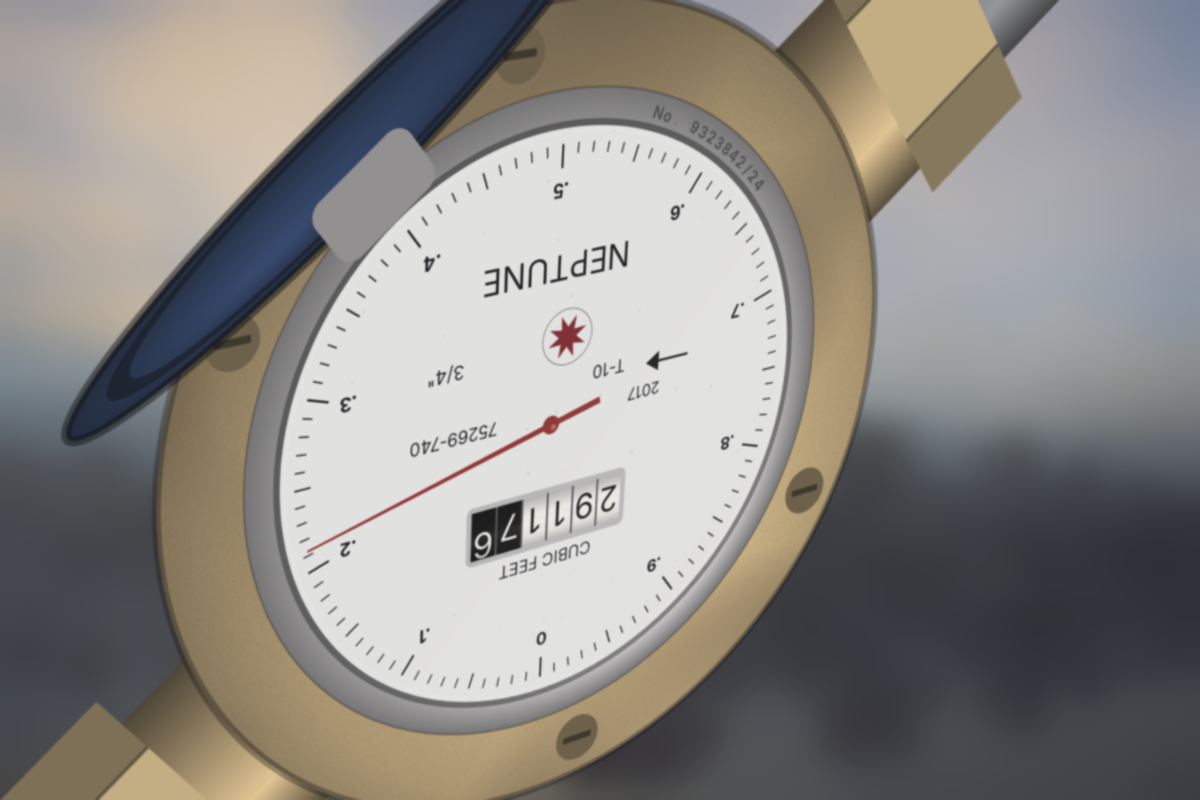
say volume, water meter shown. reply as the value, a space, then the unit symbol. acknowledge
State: 291176.21 ft³
